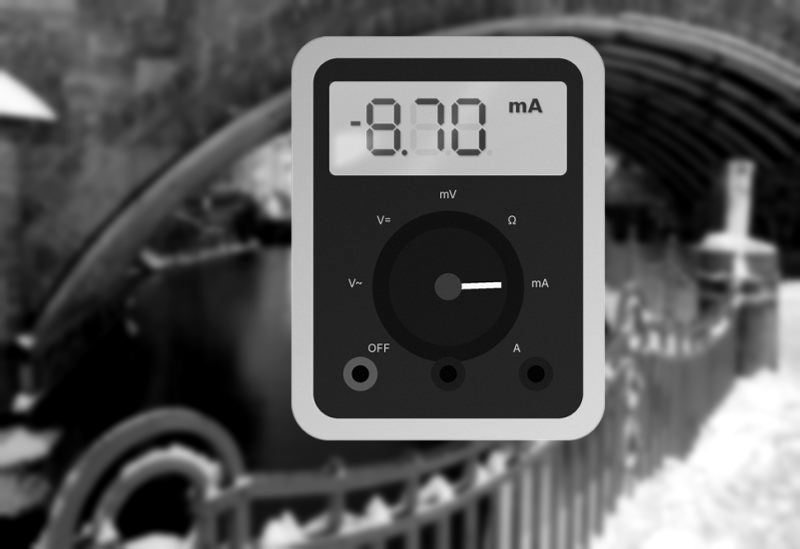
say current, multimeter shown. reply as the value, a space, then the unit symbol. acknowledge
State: -8.70 mA
